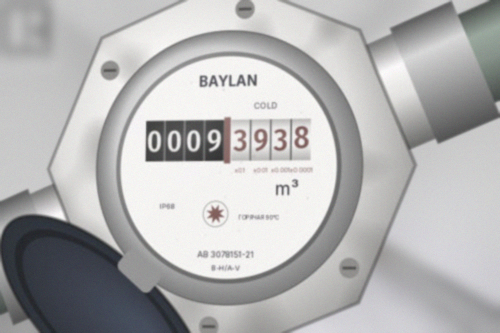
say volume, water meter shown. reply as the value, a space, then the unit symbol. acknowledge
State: 9.3938 m³
